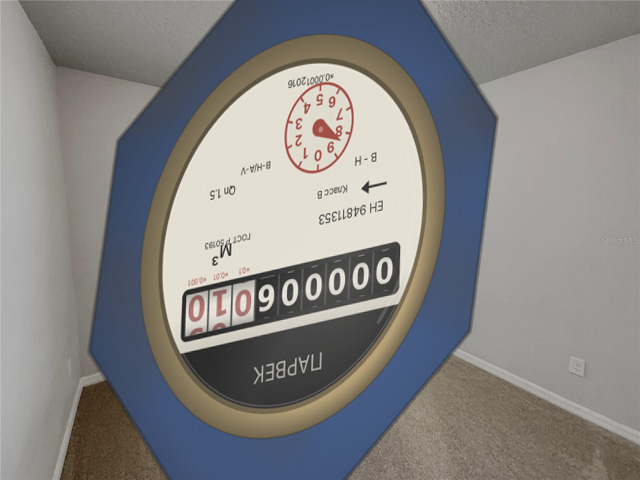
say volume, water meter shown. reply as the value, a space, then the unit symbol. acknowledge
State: 6.0098 m³
